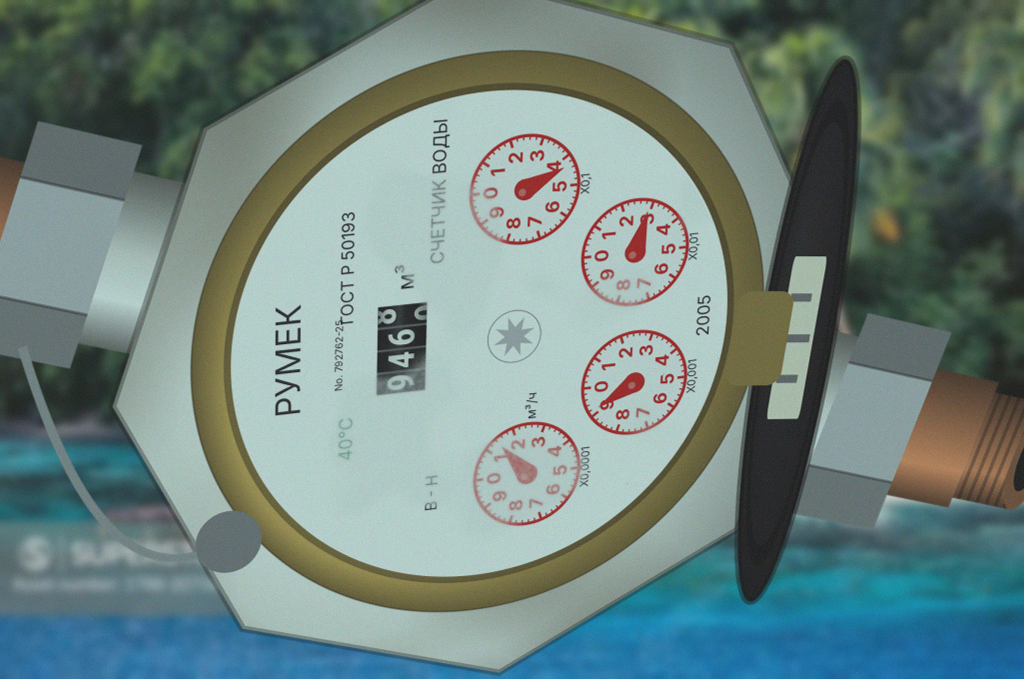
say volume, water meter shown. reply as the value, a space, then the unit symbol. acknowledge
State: 9468.4291 m³
